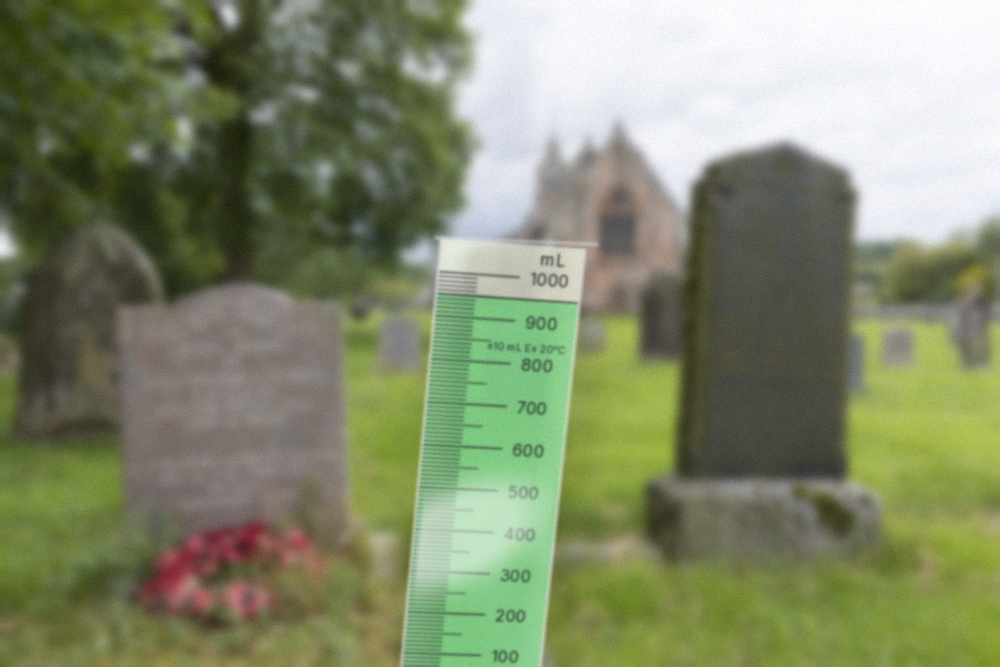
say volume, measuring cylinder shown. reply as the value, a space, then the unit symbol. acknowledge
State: 950 mL
